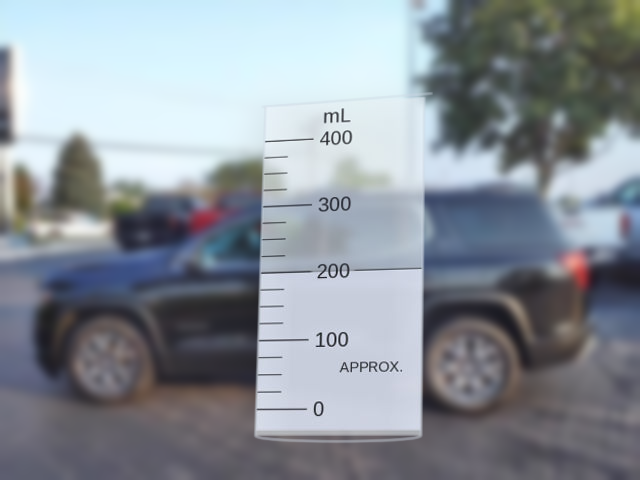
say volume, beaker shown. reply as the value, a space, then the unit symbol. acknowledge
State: 200 mL
